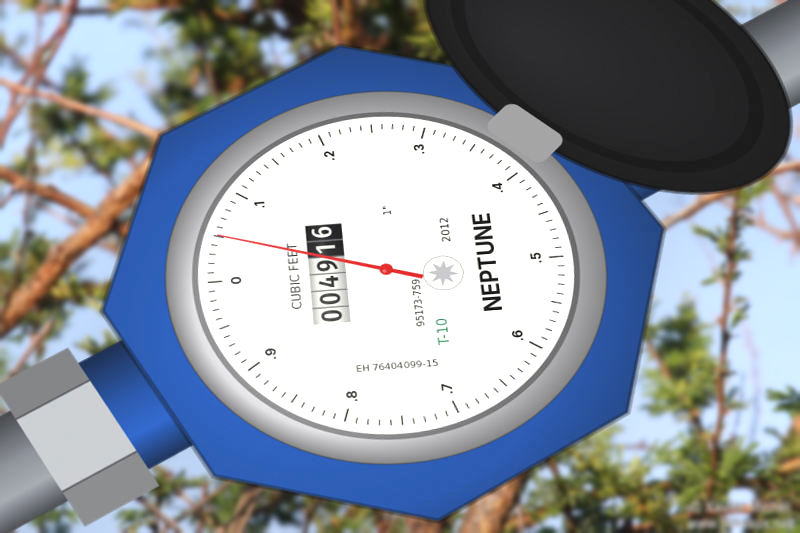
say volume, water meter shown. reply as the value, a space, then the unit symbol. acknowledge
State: 4916.05 ft³
